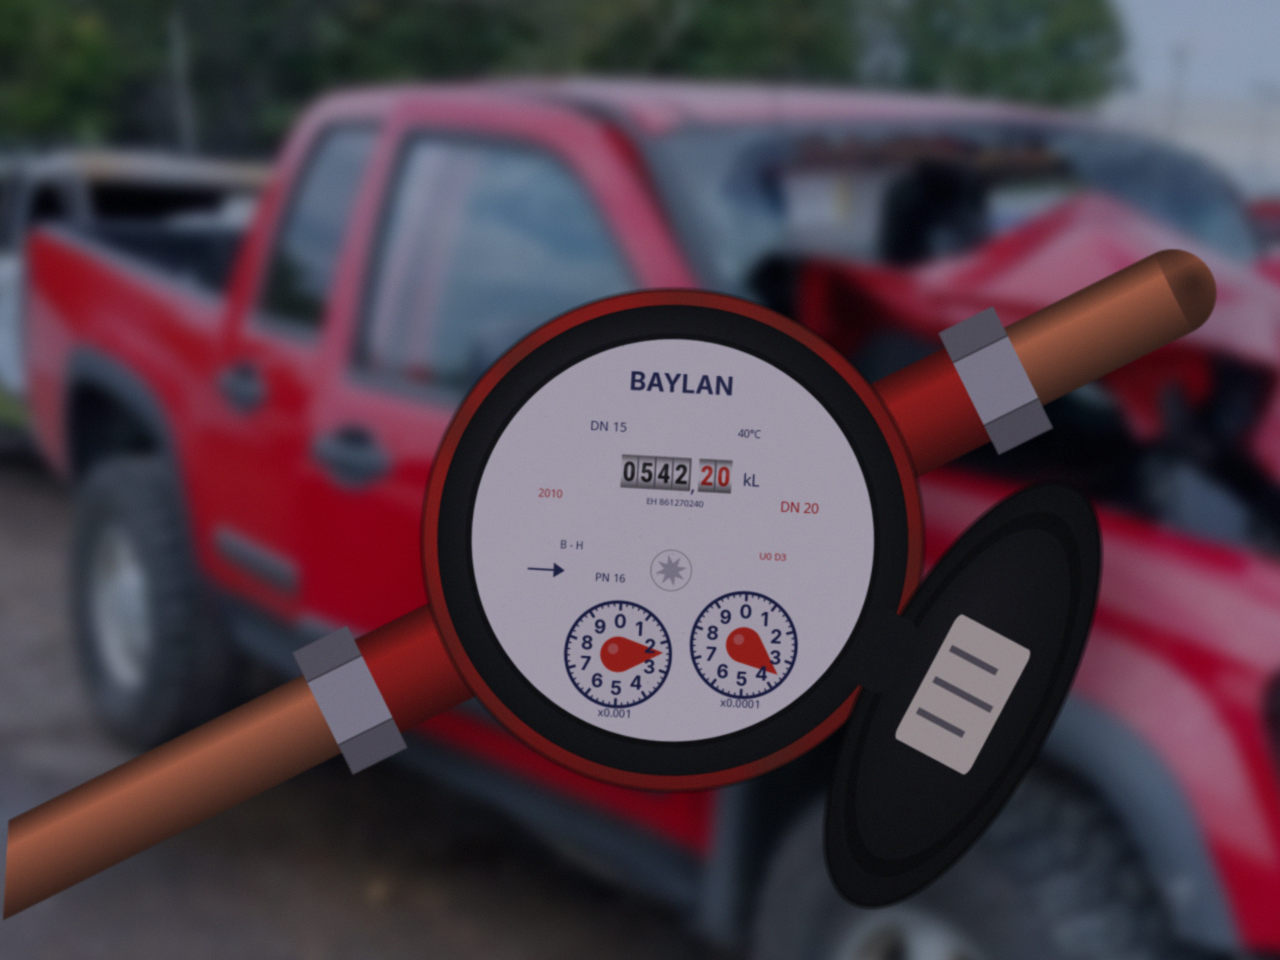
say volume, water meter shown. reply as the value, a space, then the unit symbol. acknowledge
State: 542.2023 kL
